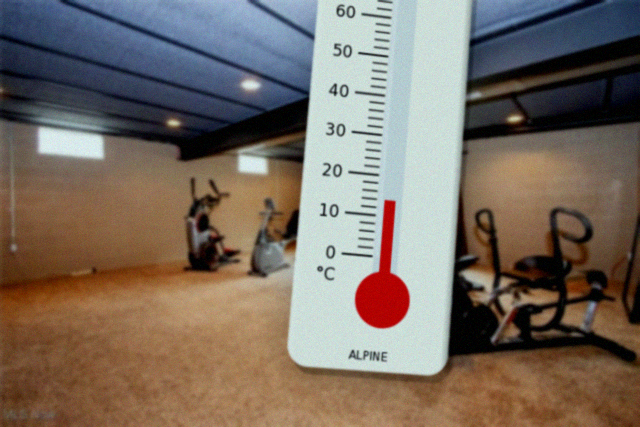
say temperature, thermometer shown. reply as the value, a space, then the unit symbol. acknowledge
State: 14 °C
